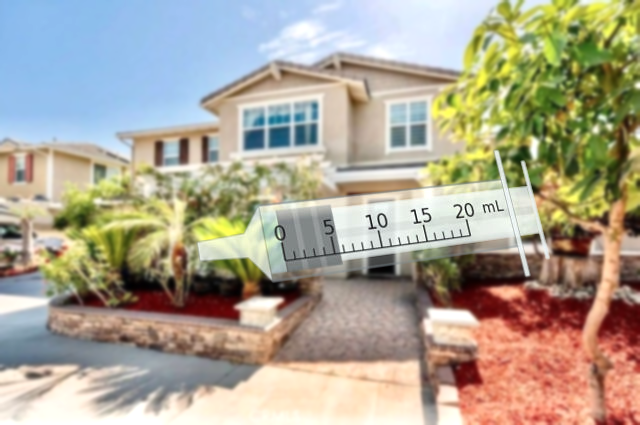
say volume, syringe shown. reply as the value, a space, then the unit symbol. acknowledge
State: 0 mL
